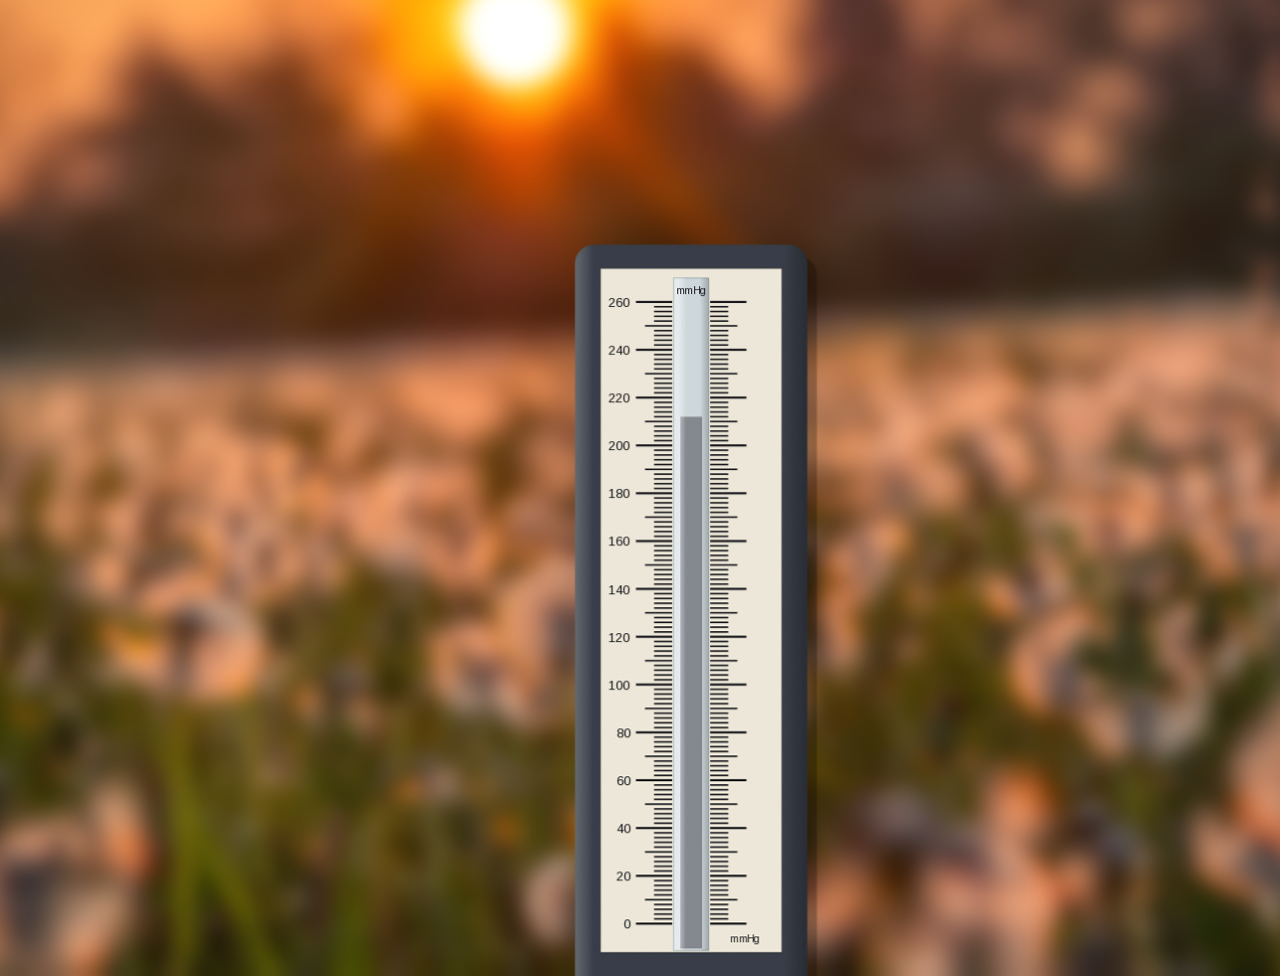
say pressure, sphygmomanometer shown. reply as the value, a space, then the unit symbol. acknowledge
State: 212 mmHg
